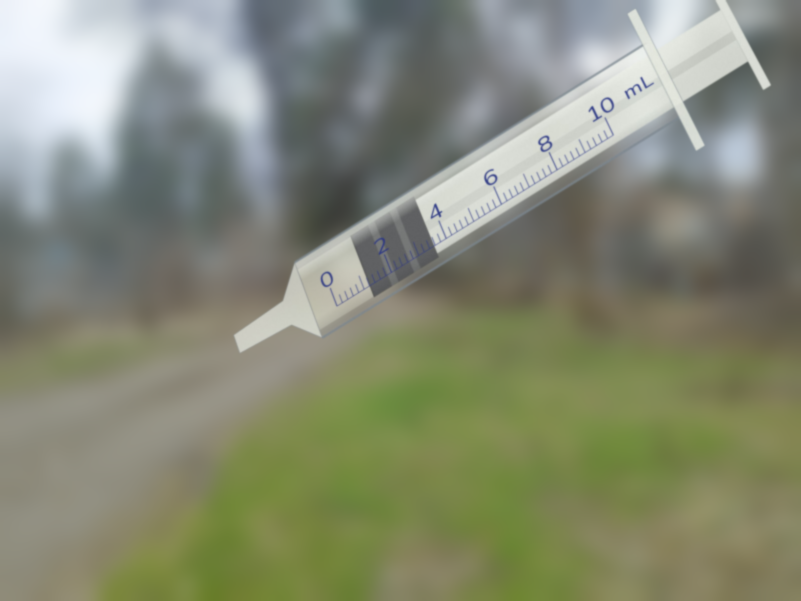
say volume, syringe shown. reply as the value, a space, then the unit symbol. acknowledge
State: 1.2 mL
